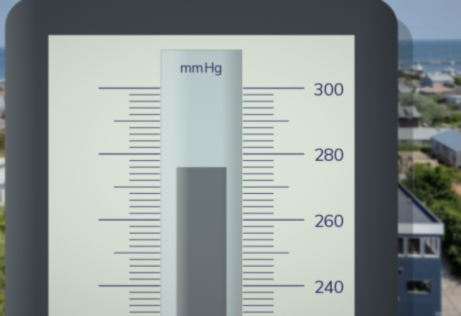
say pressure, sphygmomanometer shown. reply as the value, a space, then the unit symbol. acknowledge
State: 276 mmHg
